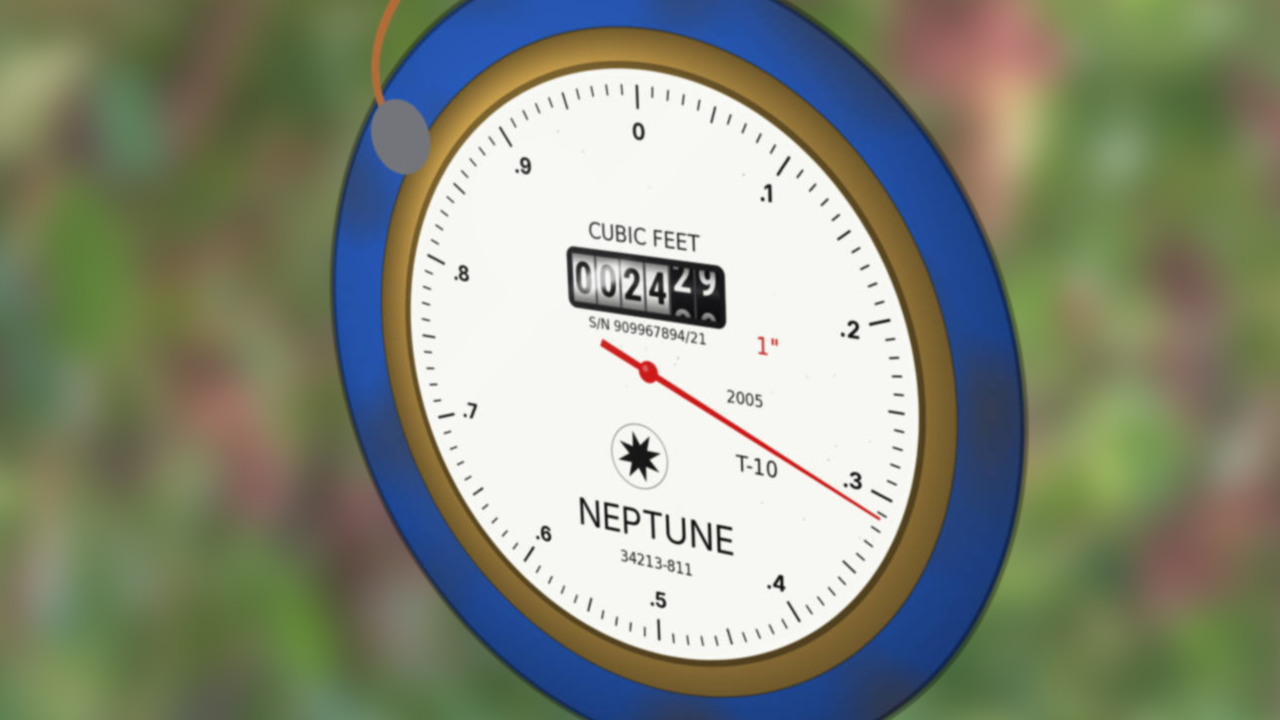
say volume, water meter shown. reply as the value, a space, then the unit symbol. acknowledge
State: 2429.31 ft³
